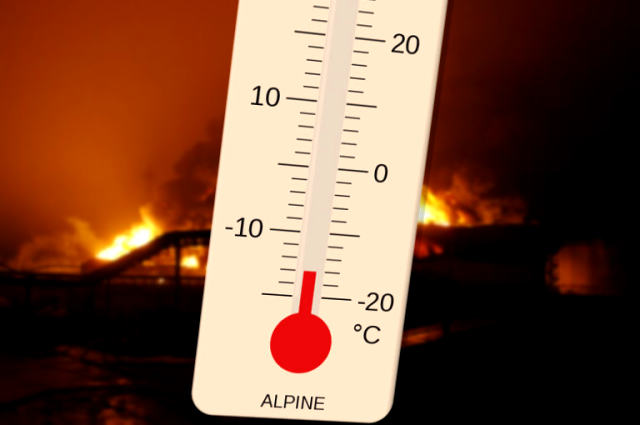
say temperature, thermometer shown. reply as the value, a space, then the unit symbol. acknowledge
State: -16 °C
